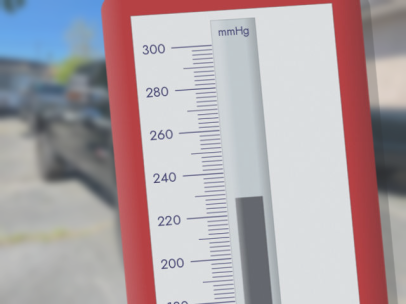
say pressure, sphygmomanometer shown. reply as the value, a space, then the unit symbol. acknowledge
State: 228 mmHg
